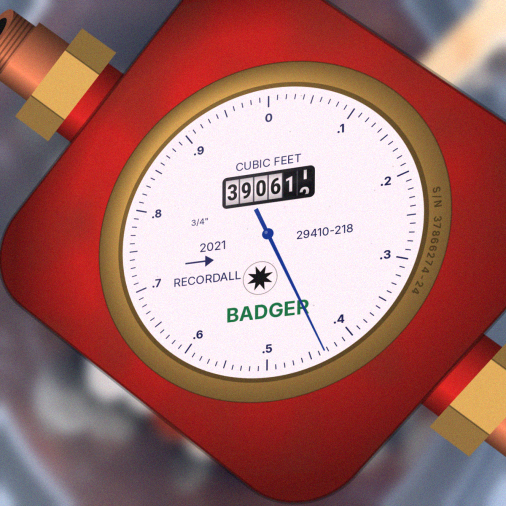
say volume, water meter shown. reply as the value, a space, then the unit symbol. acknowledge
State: 390611.43 ft³
